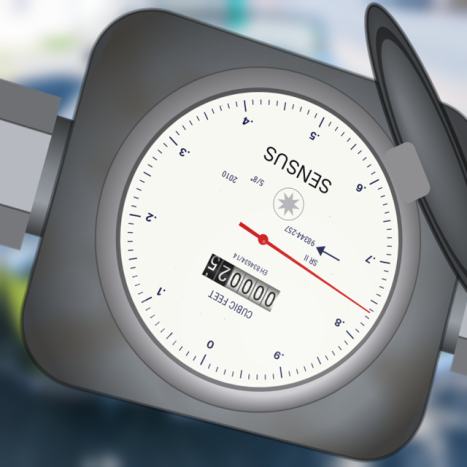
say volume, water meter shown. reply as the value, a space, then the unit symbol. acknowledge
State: 24.76 ft³
